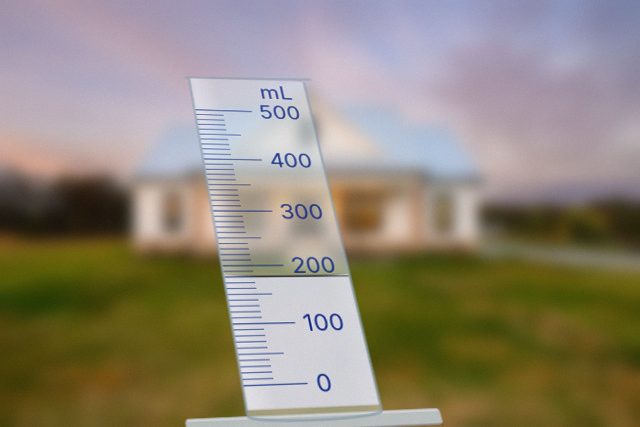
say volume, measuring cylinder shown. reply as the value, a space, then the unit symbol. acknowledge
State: 180 mL
